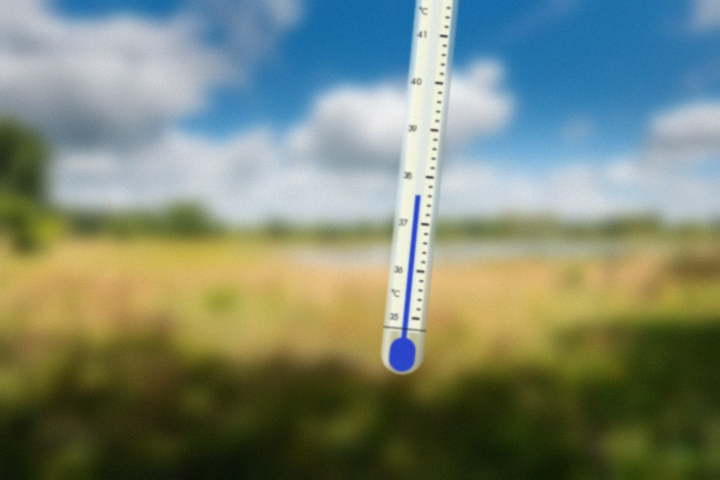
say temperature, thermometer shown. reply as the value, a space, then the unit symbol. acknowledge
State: 37.6 °C
